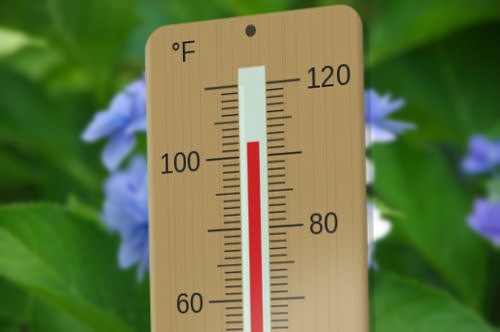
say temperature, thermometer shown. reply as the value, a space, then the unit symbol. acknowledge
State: 104 °F
